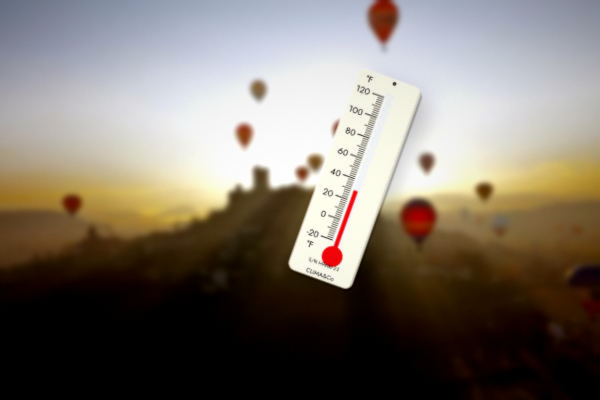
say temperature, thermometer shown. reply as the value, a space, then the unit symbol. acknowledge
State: 30 °F
